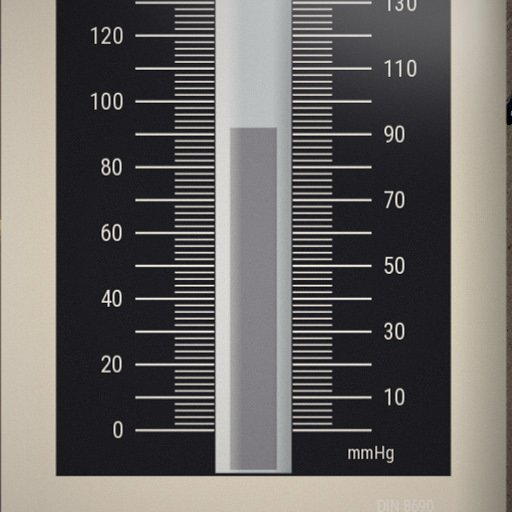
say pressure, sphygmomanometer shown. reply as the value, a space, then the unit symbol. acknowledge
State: 92 mmHg
